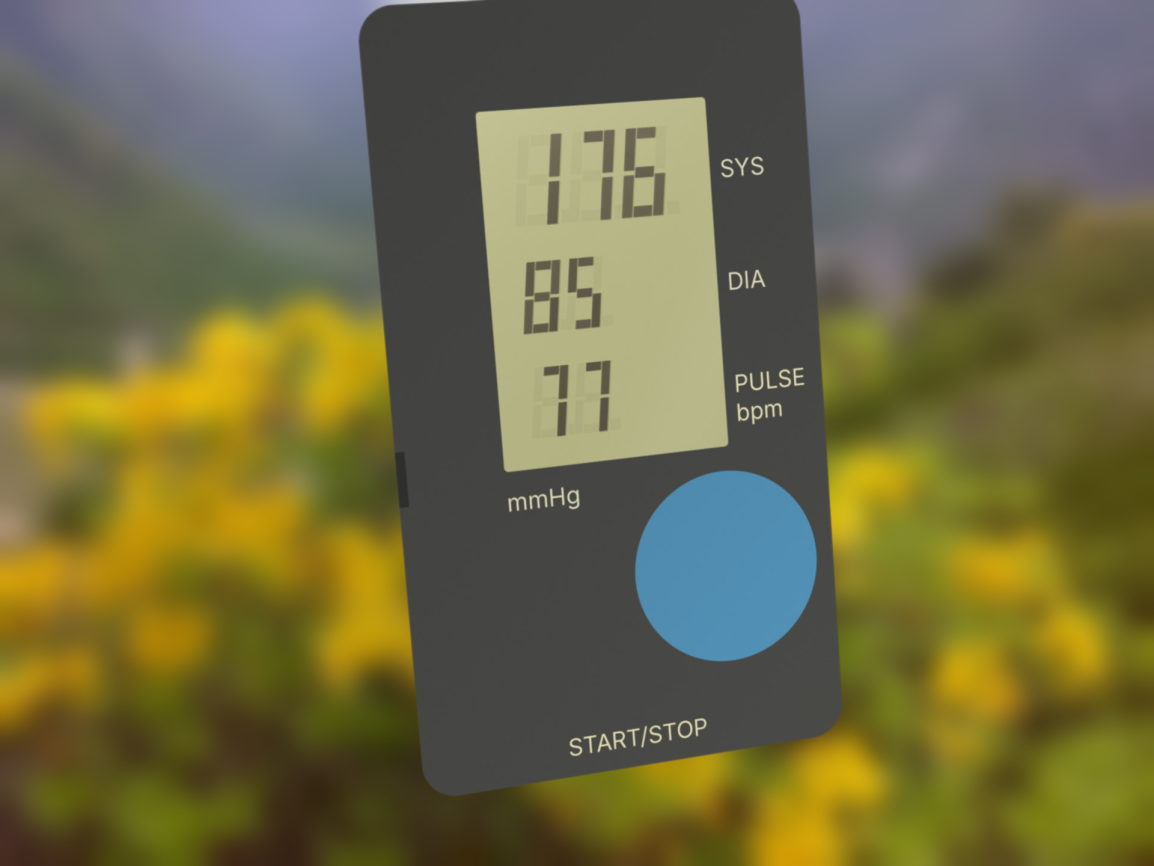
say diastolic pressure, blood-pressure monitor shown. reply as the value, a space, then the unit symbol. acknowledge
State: 85 mmHg
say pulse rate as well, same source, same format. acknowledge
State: 77 bpm
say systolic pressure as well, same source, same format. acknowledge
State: 176 mmHg
